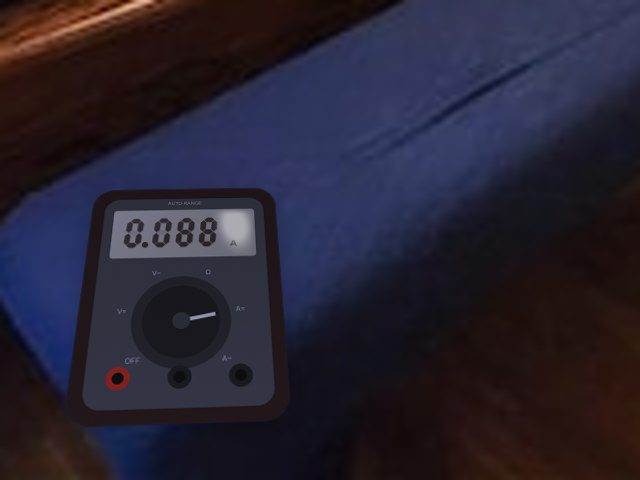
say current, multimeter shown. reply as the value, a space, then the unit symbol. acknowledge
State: 0.088 A
